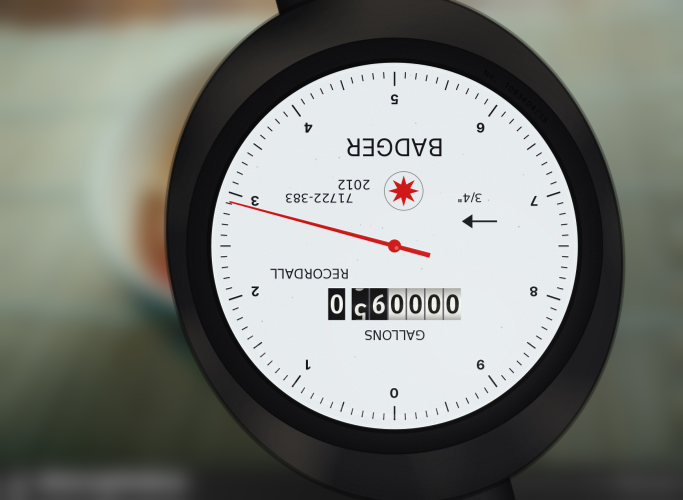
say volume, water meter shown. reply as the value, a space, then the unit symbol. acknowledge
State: 952.9 gal
